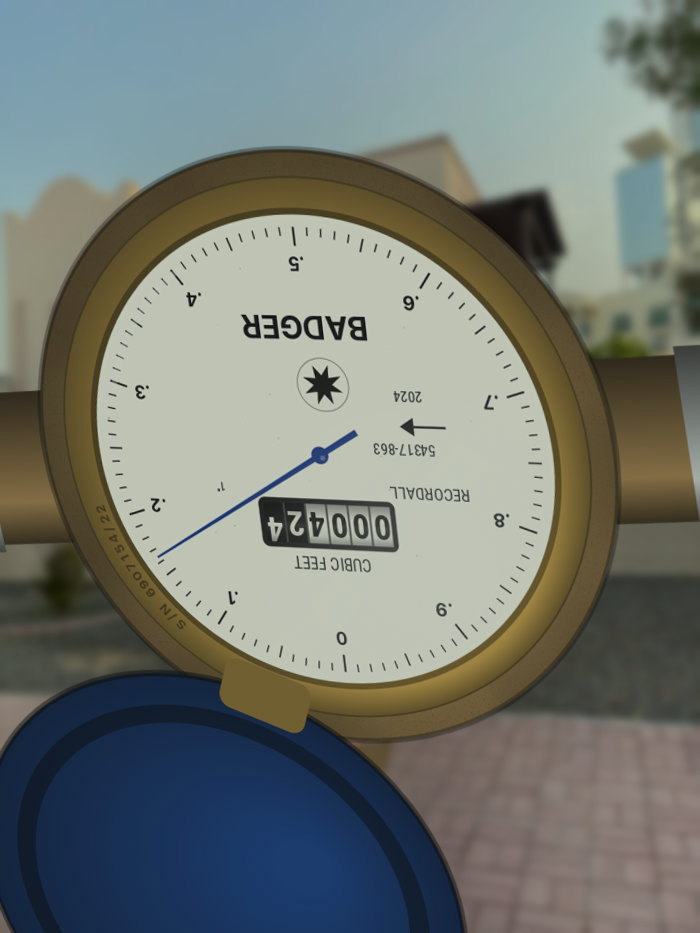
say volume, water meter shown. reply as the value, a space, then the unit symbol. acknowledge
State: 424.16 ft³
